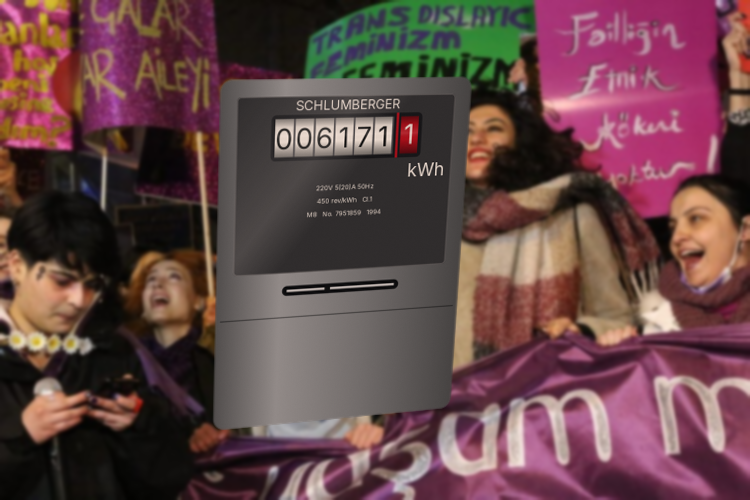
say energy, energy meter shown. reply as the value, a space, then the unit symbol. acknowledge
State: 6171.1 kWh
